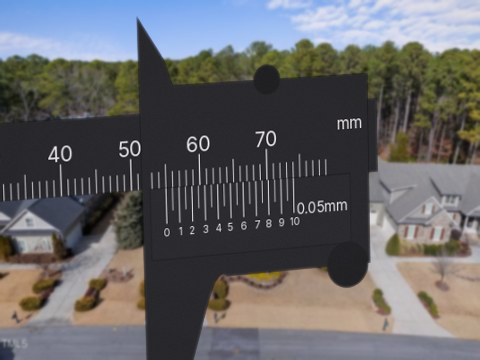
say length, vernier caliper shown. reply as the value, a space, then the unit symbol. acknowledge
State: 55.0 mm
